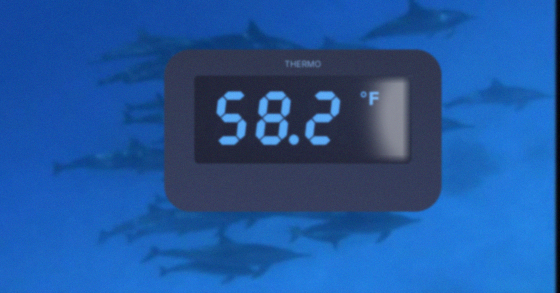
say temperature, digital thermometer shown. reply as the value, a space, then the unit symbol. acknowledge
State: 58.2 °F
